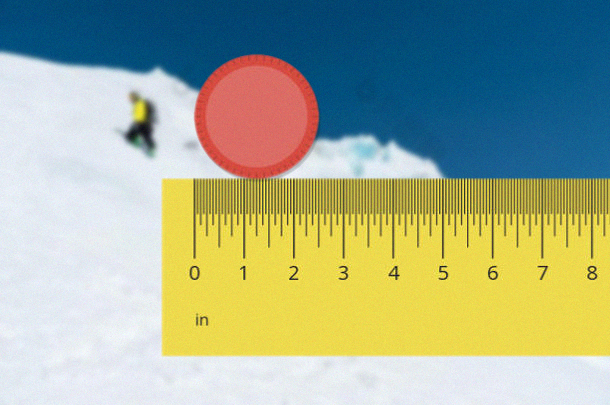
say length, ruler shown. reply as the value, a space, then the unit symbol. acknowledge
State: 2.5 in
